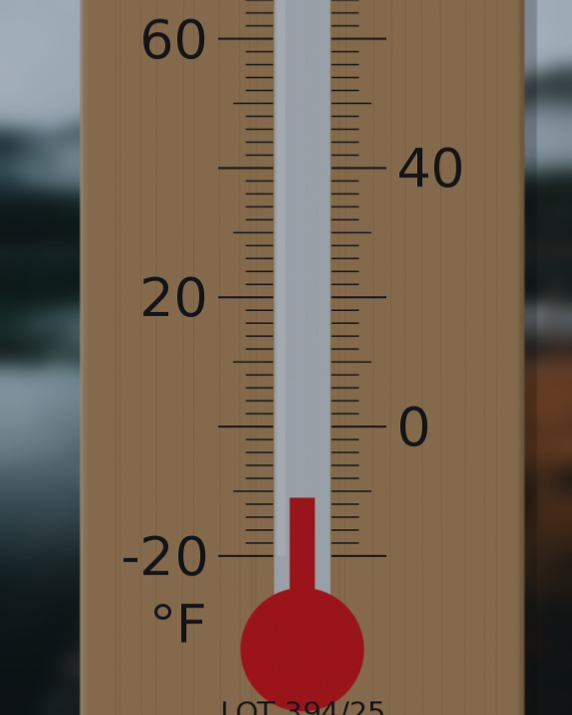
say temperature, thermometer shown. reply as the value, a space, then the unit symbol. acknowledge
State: -11 °F
